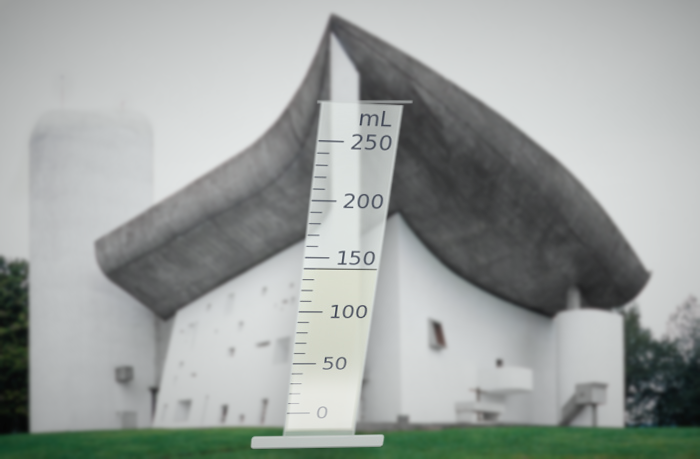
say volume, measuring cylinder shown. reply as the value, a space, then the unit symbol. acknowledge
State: 140 mL
